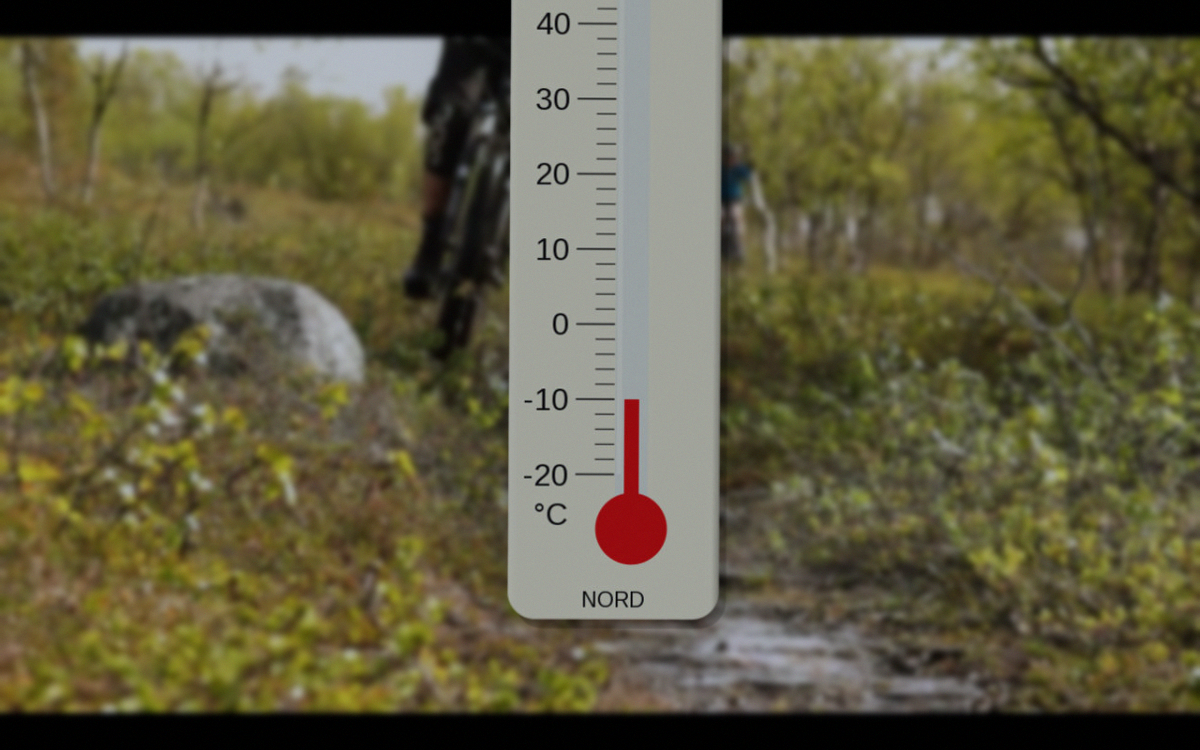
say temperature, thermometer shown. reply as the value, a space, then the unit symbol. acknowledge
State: -10 °C
